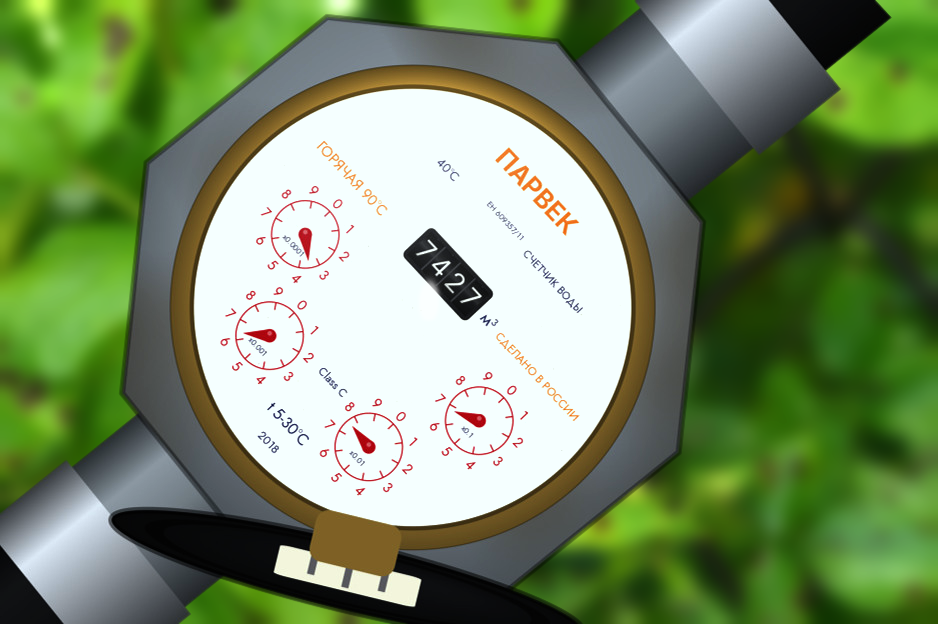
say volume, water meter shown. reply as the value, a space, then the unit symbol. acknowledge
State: 7427.6763 m³
